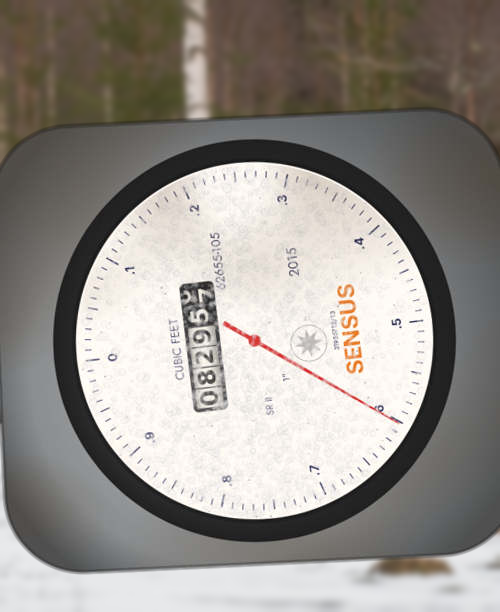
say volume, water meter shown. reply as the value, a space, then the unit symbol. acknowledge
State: 82956.60 ft³
